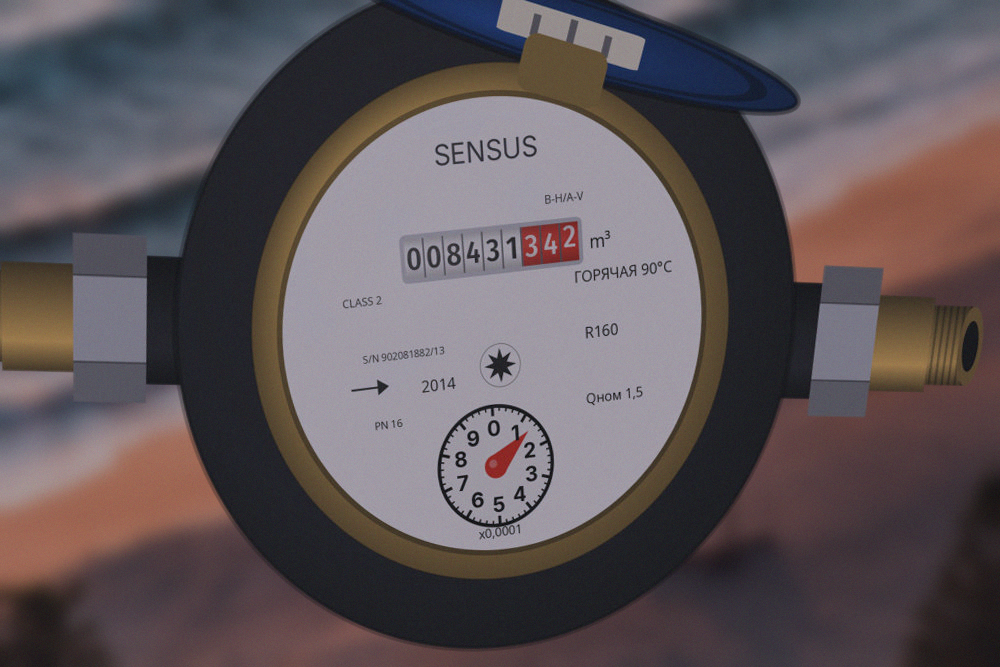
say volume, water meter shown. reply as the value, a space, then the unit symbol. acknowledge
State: 8431.3421 m³
